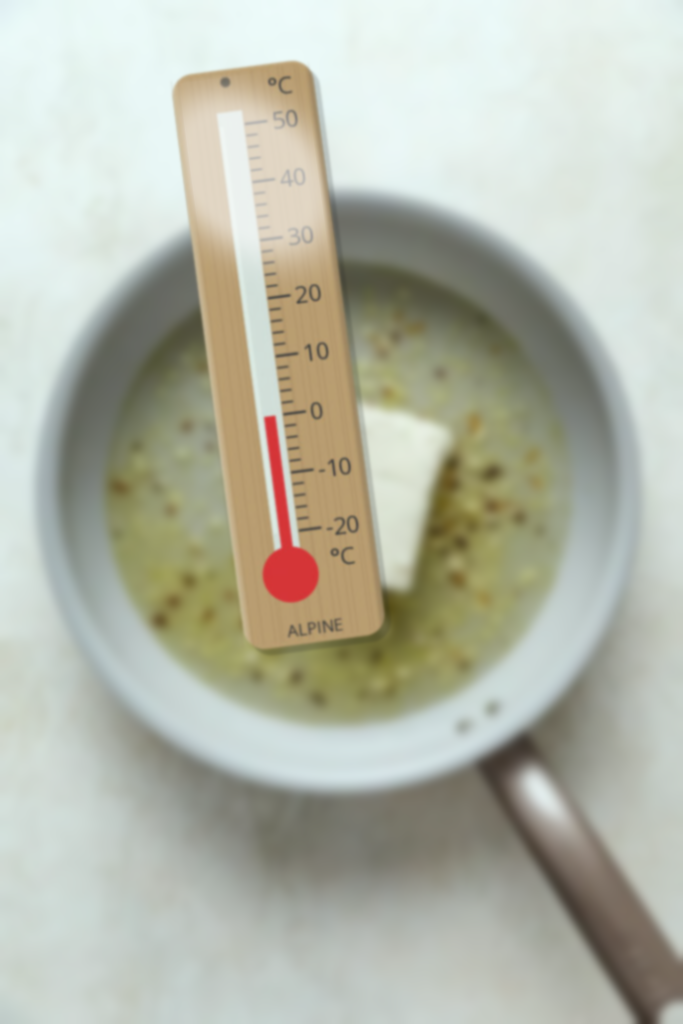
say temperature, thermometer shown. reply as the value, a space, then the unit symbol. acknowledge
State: 0 °C
